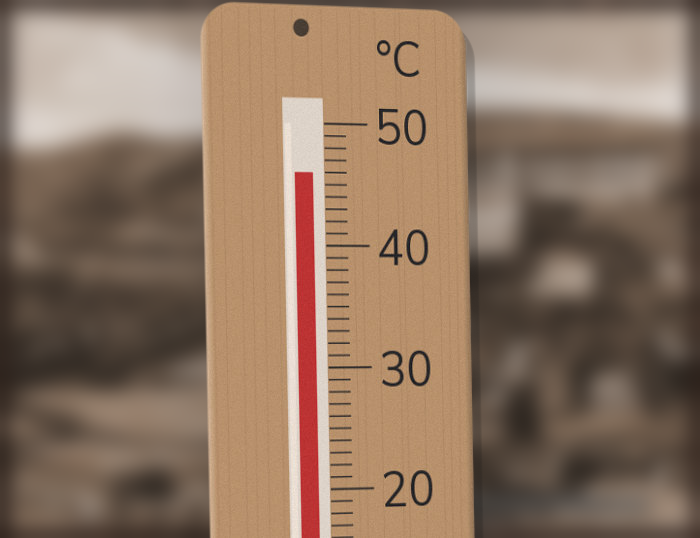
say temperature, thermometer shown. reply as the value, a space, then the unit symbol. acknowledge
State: 46 °C
